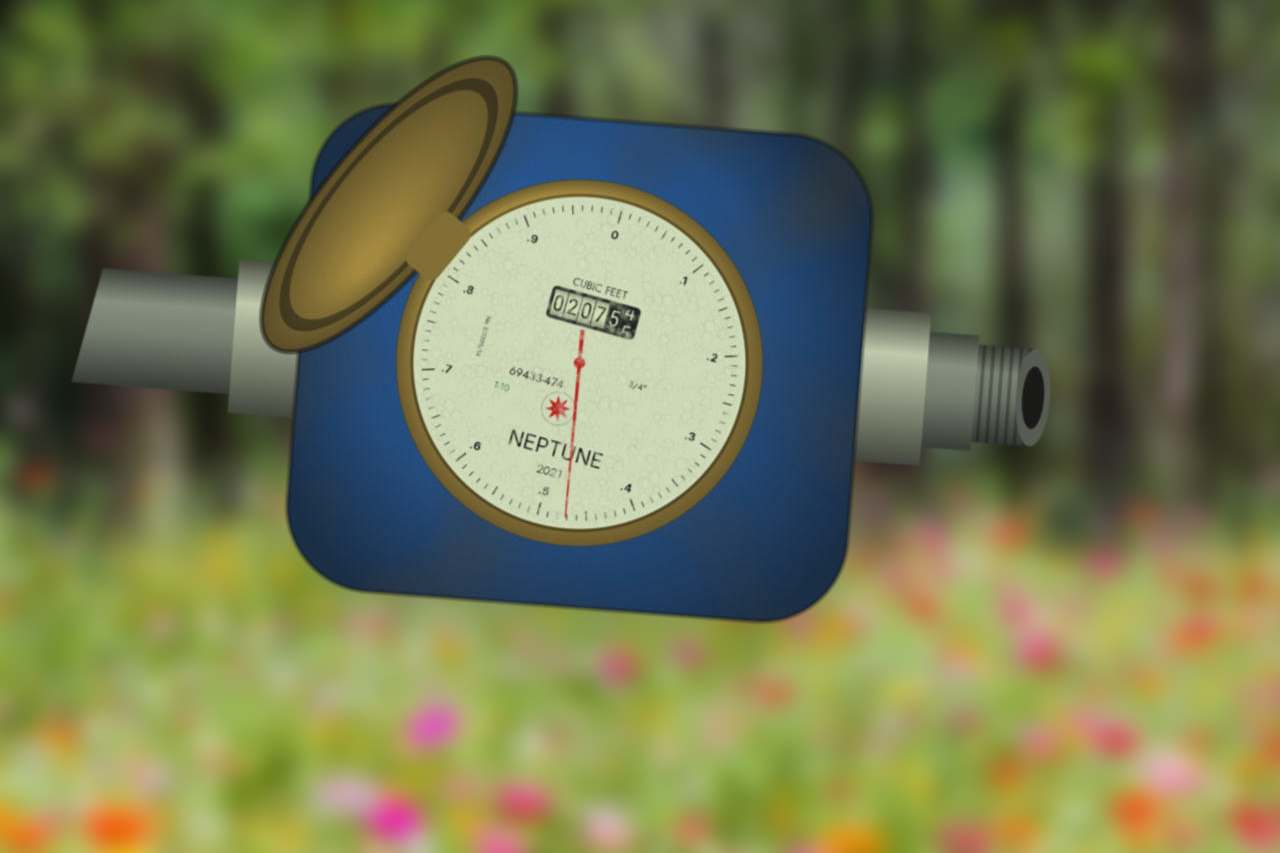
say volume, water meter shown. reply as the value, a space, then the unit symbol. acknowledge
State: 20754.47 ft³
